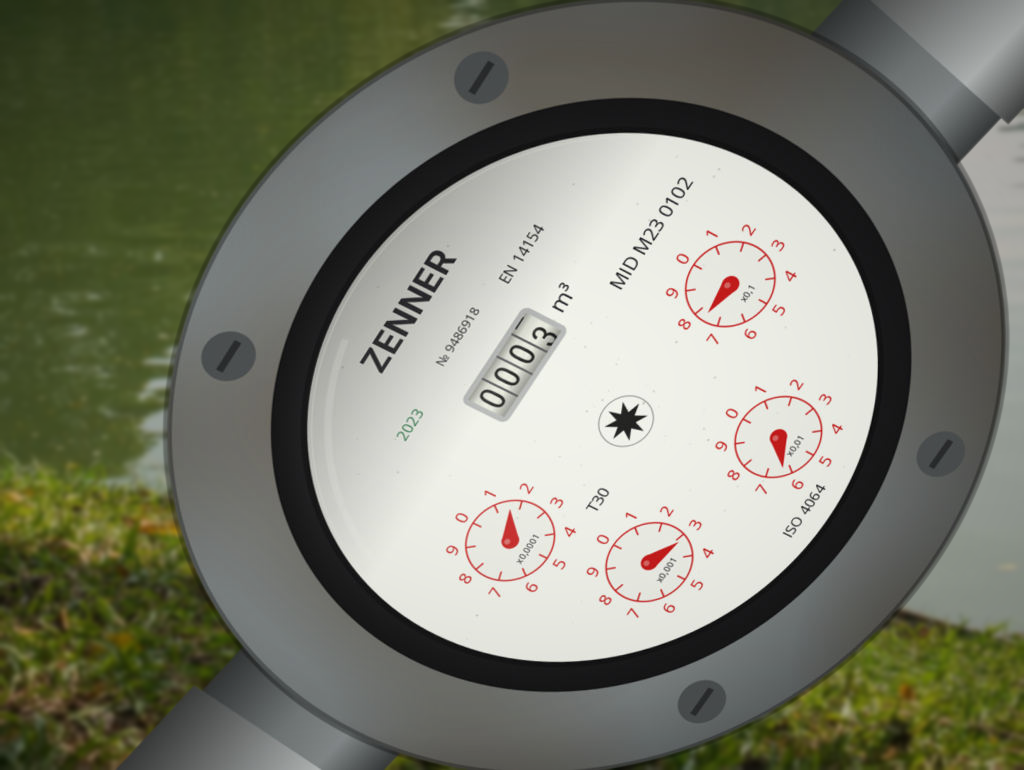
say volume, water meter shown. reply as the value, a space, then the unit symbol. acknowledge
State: 2.7631 m³
